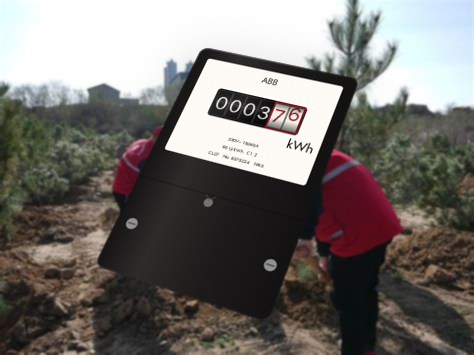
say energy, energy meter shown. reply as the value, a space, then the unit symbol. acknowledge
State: 3.76 kWh
